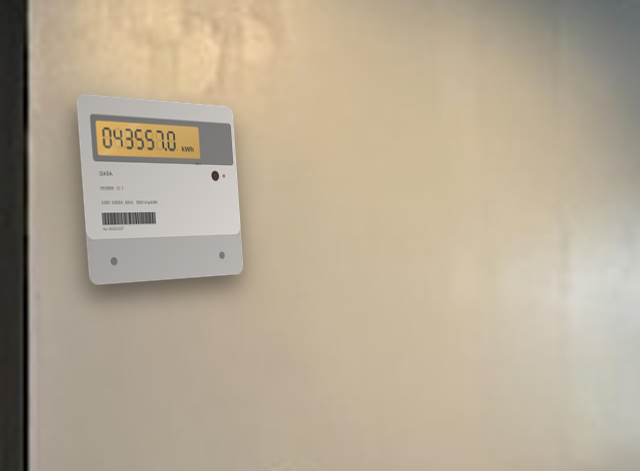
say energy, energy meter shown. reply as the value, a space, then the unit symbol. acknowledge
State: 43557.0 kWh
